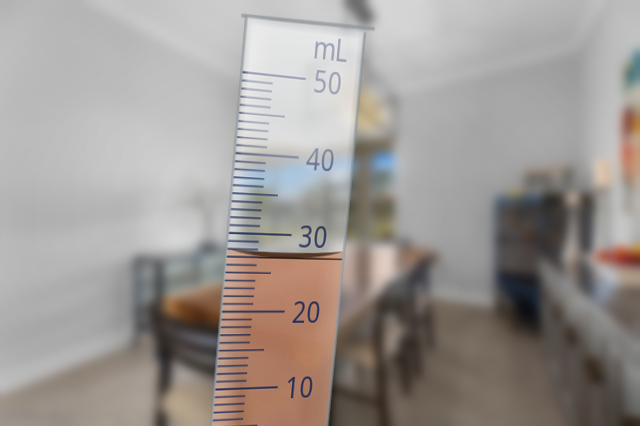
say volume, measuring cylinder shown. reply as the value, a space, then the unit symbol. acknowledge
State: 27 mL
